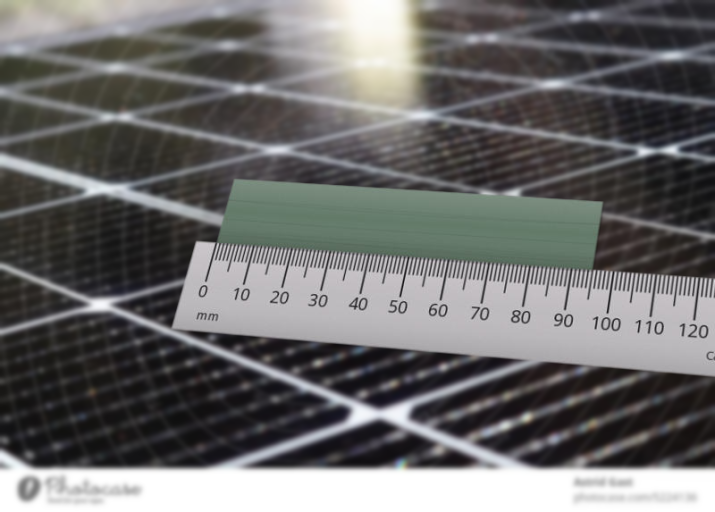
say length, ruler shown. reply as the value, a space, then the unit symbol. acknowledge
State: 95 mm
